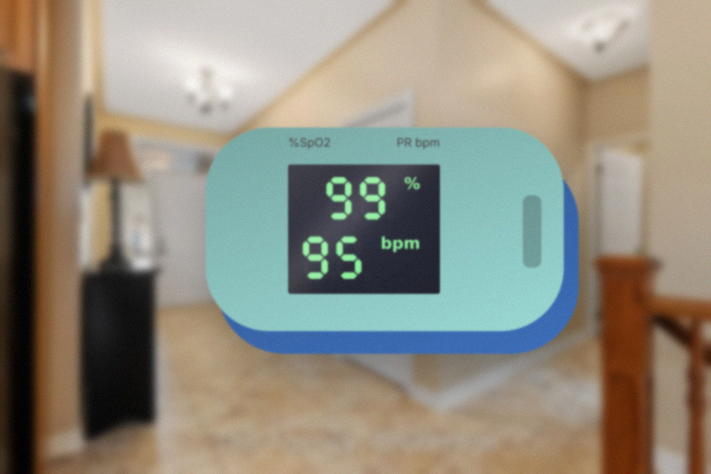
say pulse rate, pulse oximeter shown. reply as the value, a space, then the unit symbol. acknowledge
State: 95 bpm
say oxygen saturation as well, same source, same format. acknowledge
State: 99 %
